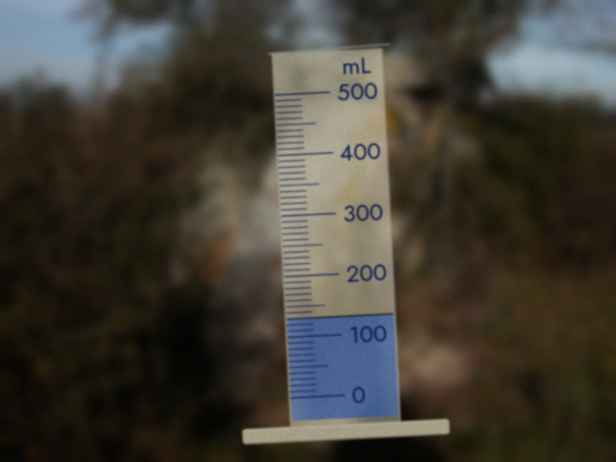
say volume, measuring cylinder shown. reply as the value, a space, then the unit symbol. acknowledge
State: 130 mL
